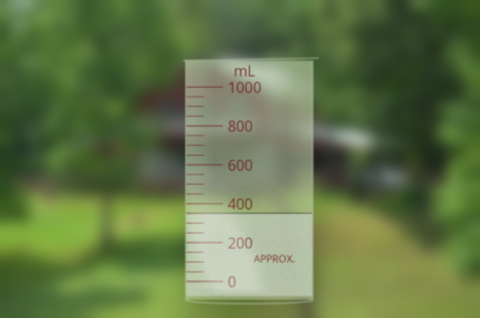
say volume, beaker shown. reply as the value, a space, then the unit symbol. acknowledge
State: 350 mL
